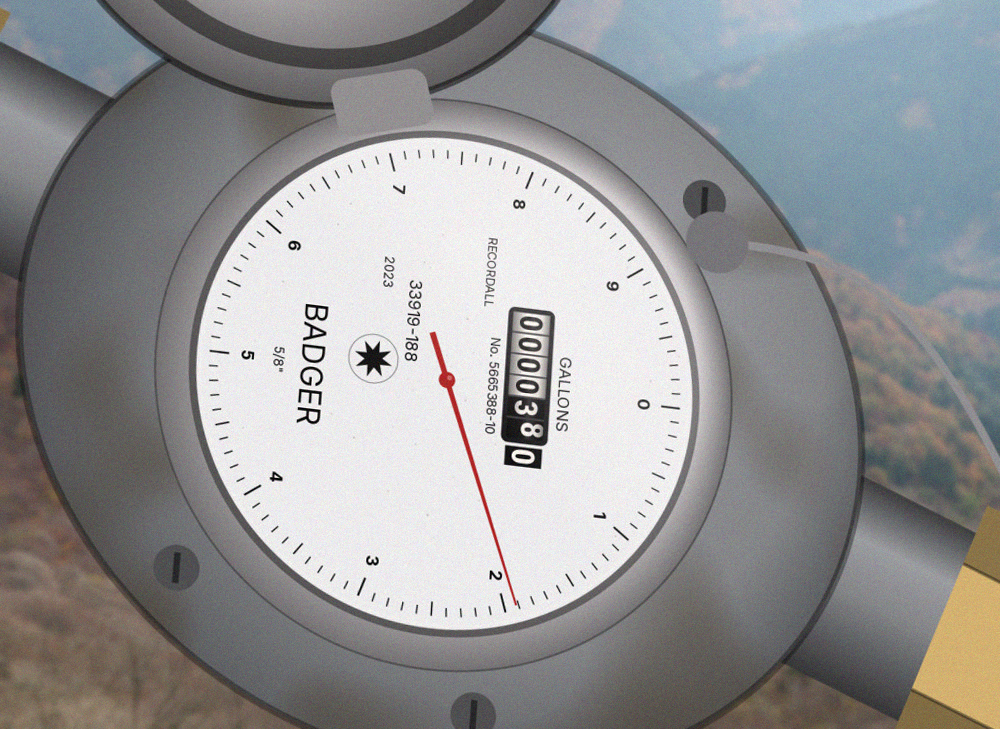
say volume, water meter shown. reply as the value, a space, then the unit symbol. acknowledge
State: 381.9 gal
